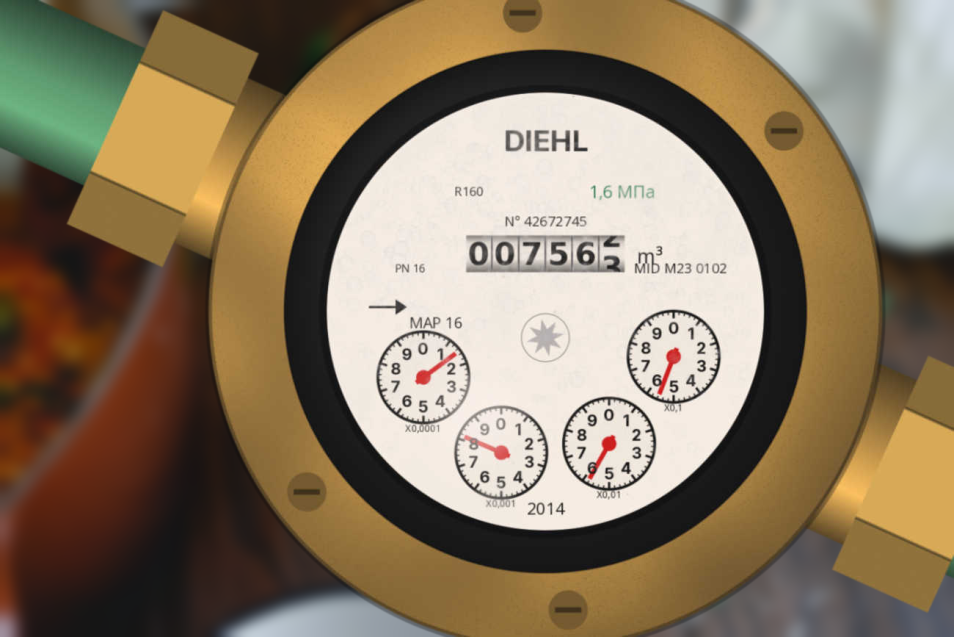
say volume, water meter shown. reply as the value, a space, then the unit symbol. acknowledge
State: 7562.5581 m³
